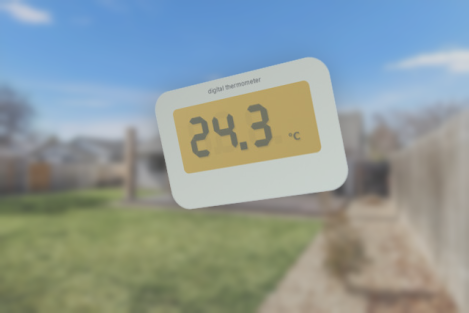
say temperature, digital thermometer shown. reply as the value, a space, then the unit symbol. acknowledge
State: 24.3 °C
